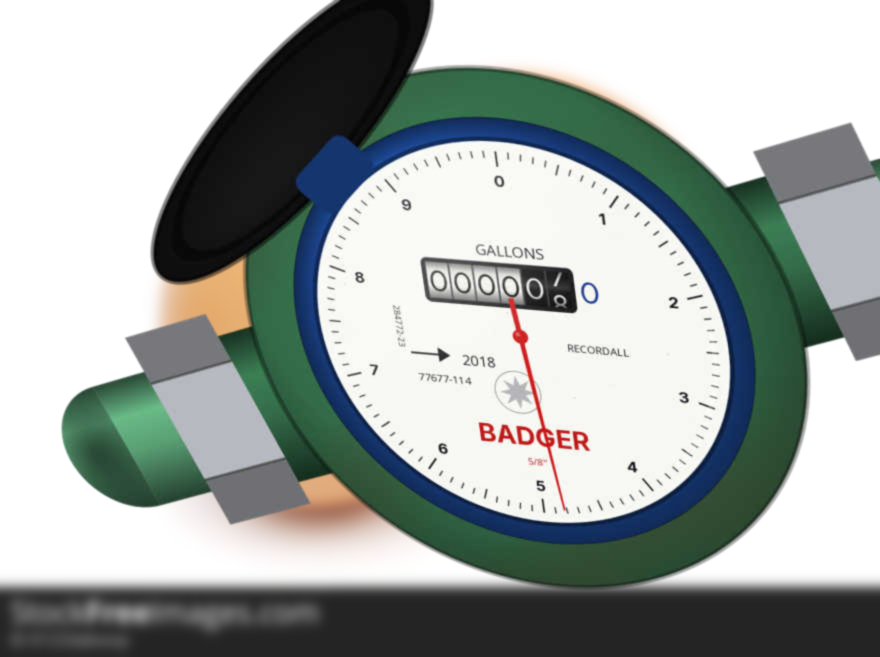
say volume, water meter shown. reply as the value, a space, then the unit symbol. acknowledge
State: 74.8 gal
